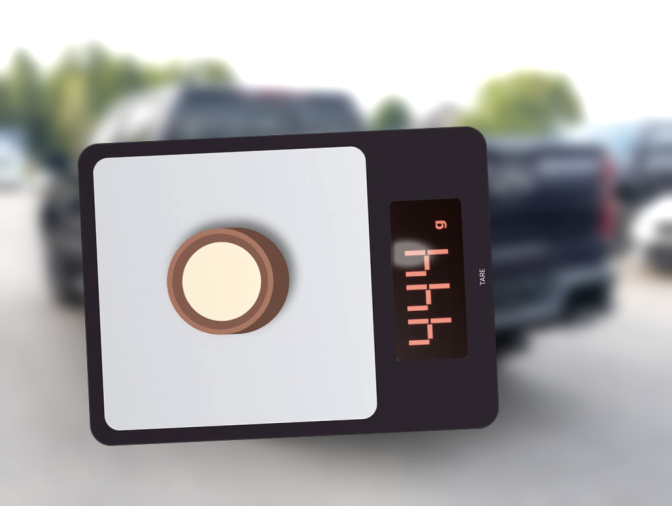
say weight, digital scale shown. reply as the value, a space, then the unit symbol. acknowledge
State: 444 g
